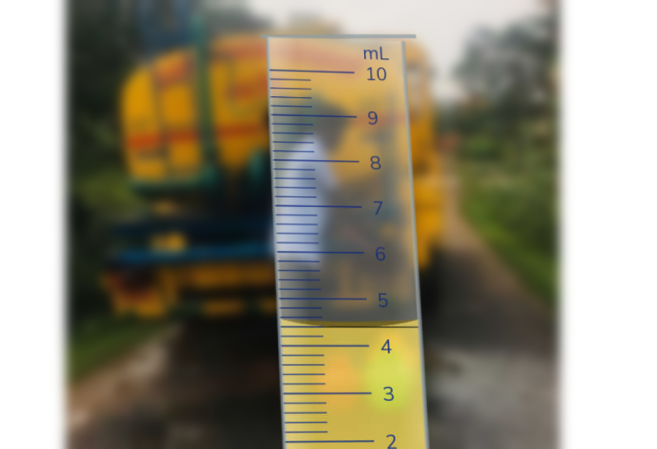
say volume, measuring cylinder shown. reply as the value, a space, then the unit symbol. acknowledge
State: 4.4 mL
